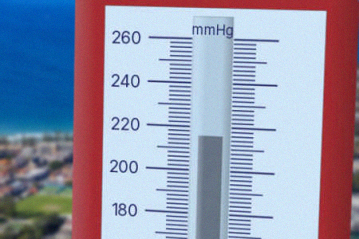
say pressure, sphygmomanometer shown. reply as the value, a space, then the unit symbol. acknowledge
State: 216 mmHg
